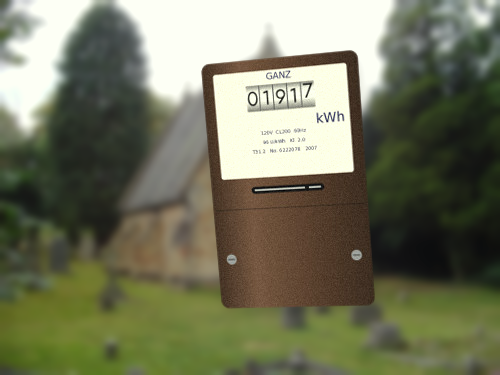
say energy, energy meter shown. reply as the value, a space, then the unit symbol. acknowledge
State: 1917 kWh
